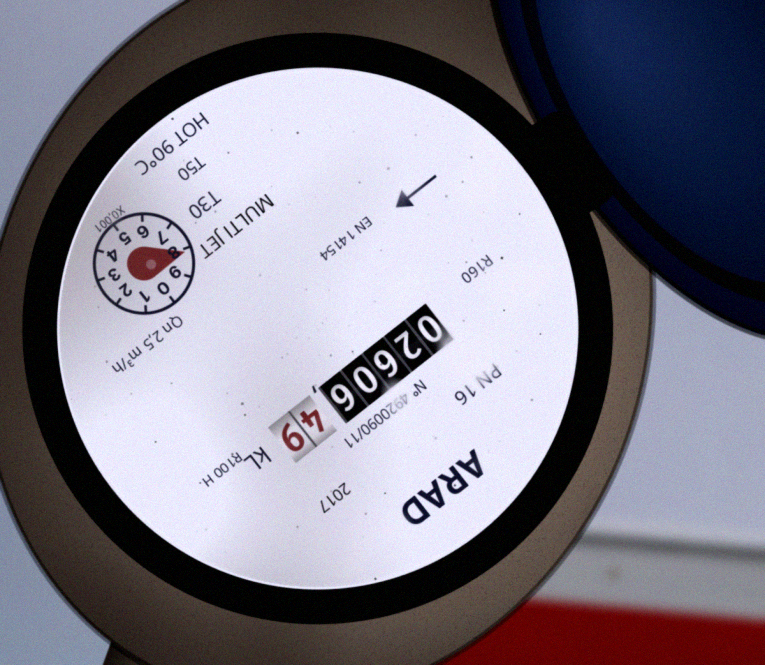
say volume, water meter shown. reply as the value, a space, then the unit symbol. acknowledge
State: 2606.498 kL
